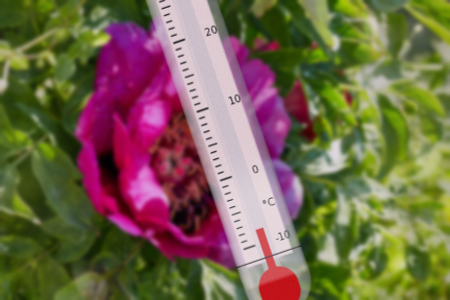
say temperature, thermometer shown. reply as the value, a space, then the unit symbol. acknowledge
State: -8 °C
